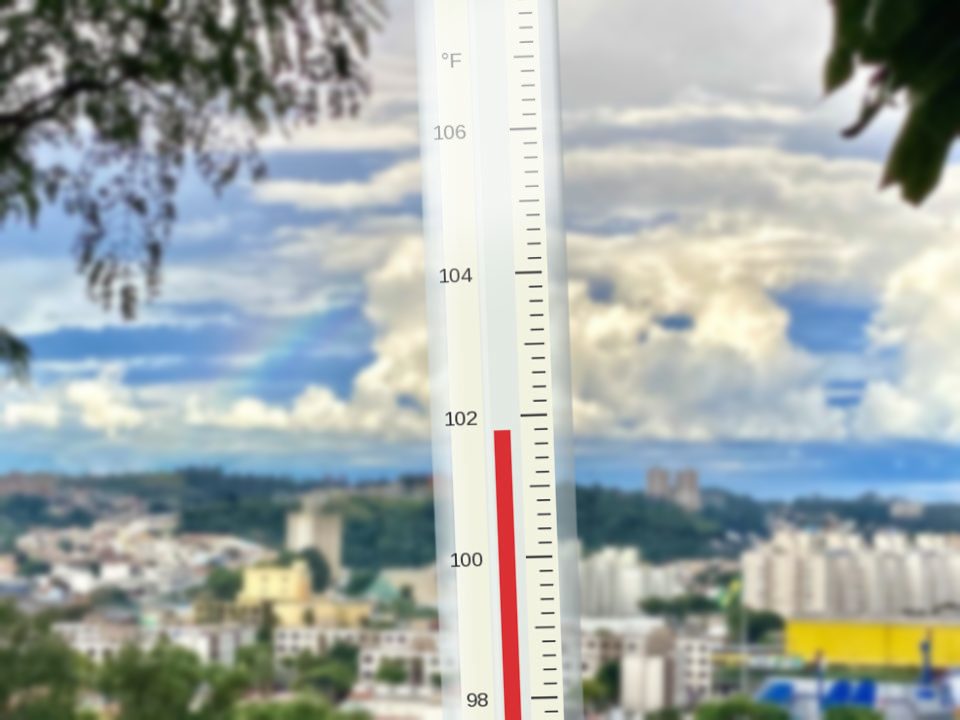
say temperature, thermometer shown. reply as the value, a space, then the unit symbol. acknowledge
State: 101.8 °F
